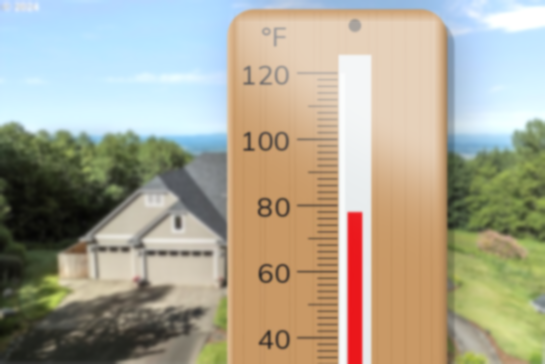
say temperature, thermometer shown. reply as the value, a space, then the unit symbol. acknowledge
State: 78 °F
